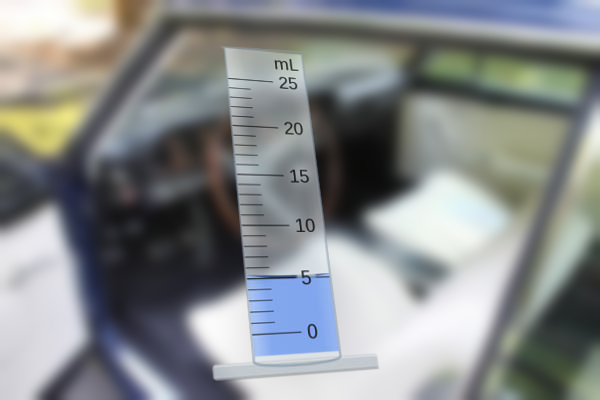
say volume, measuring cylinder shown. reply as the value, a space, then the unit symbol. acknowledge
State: 5 mL
